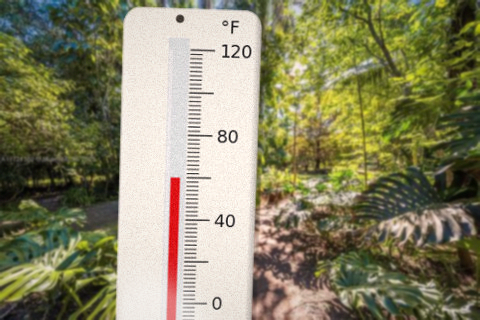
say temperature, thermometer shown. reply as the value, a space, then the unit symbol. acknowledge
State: 60 °F
